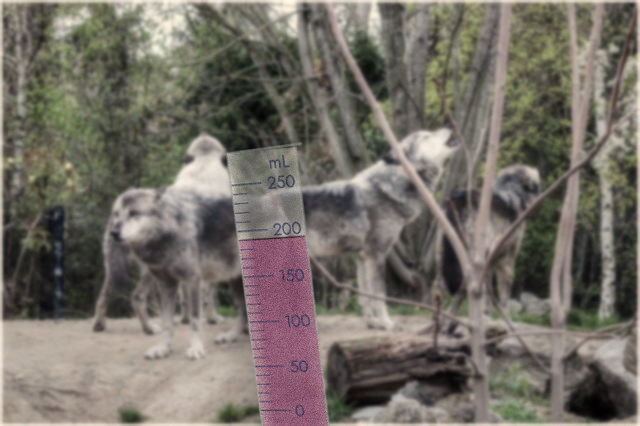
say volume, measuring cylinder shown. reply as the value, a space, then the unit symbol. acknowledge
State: 190 mL
